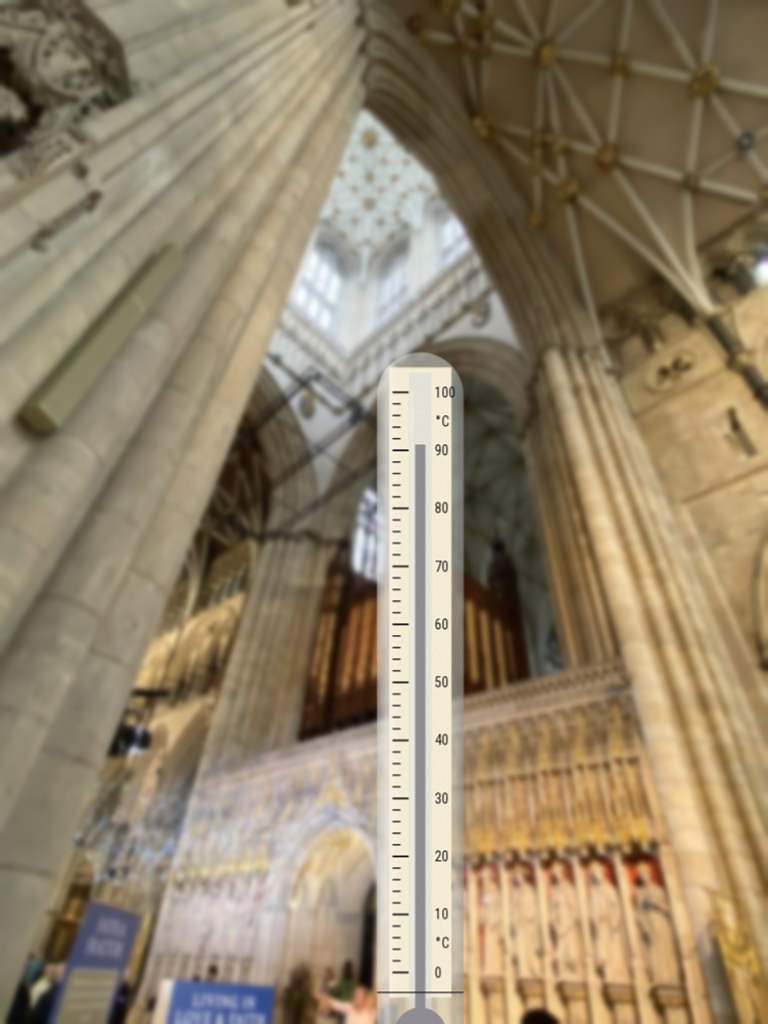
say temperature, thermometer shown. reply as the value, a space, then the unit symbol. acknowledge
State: 91 °C
